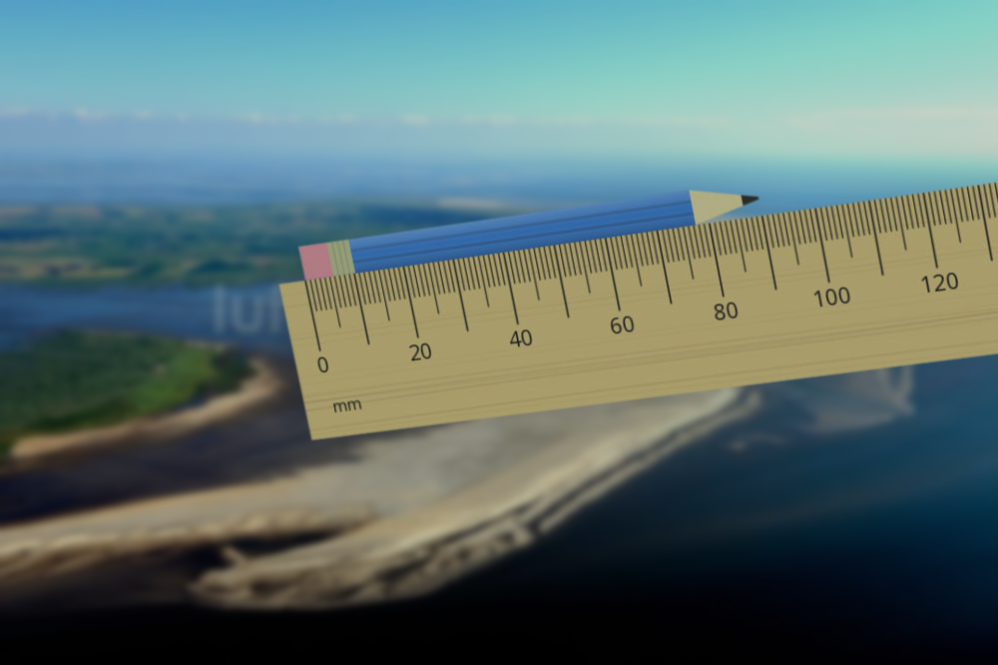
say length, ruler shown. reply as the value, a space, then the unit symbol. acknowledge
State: 90 mm
